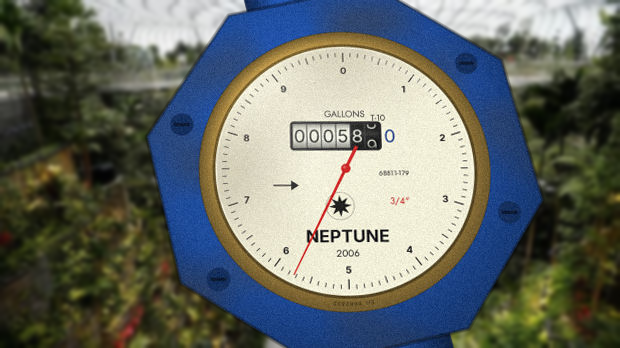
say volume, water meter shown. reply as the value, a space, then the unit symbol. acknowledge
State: 5885.7 gal
